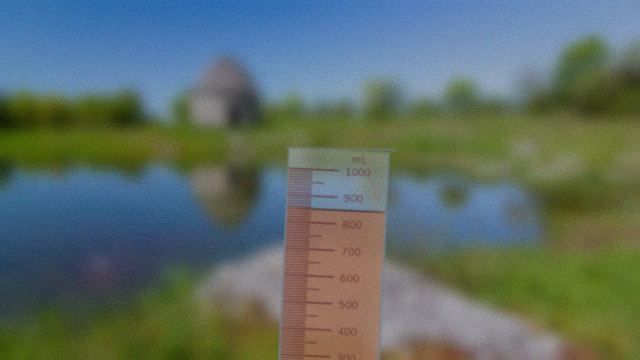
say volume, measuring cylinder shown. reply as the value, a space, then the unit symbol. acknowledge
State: 850 mL
